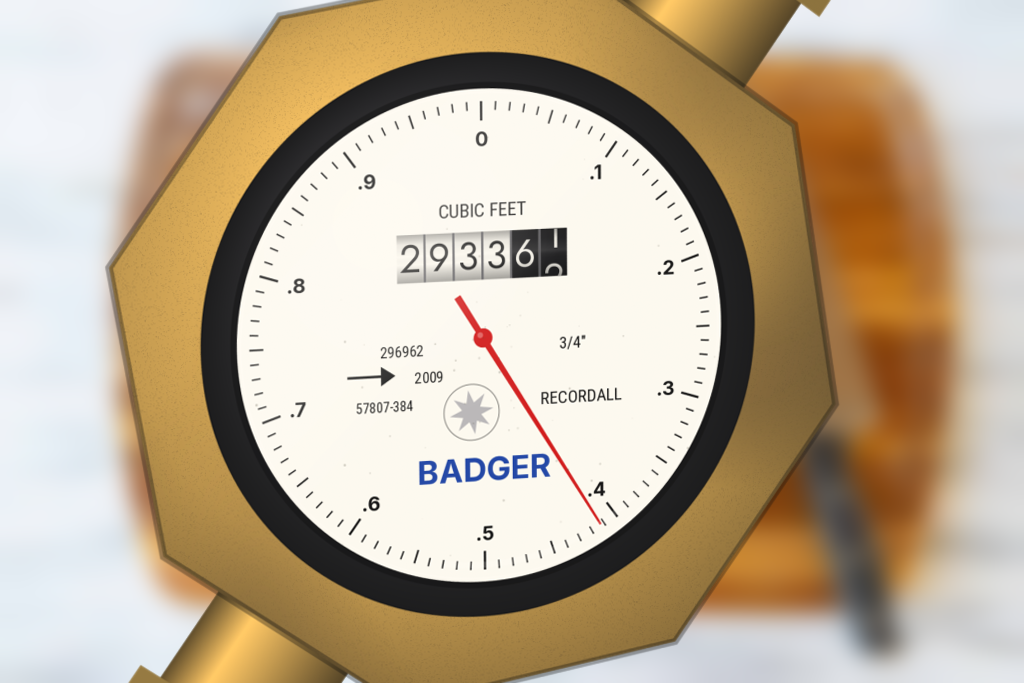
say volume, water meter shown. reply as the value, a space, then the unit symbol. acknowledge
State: 293361.41 ft³
